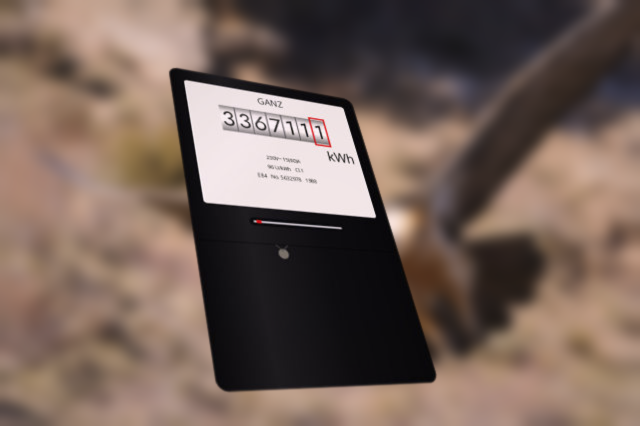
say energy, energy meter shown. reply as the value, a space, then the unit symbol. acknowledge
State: 336711.1 kWh
